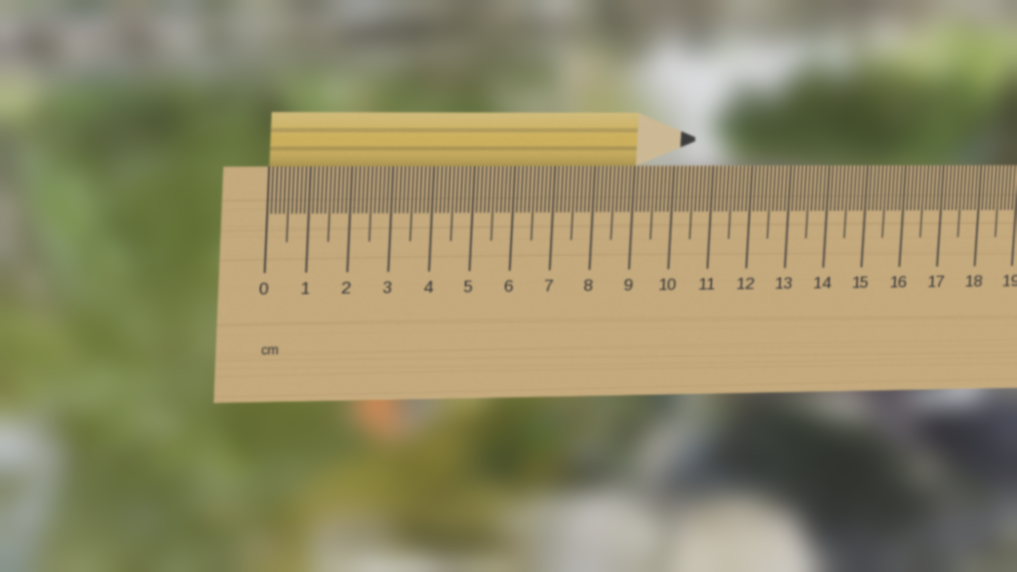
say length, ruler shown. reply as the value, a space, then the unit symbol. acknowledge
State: 10.5 cm
